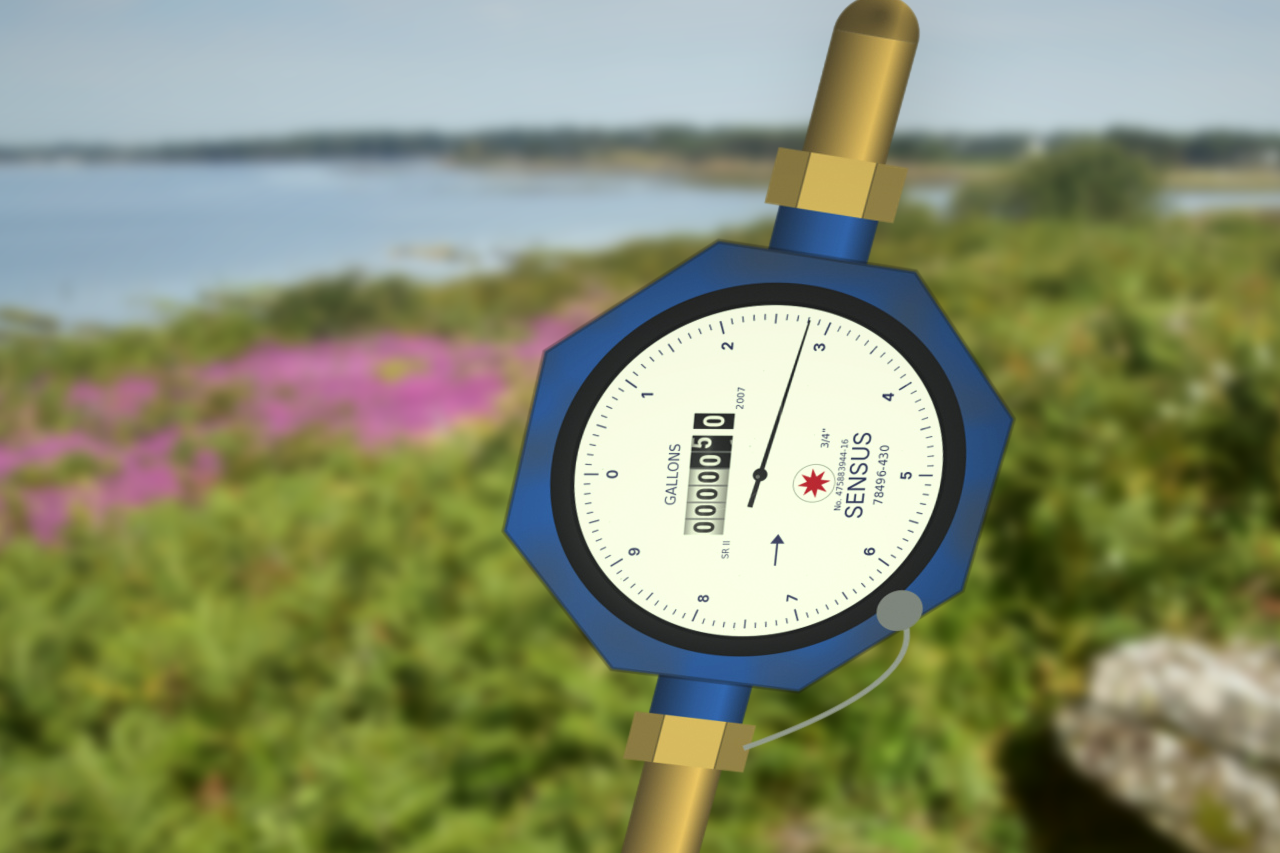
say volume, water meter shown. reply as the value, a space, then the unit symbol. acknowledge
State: 52.8 gal
